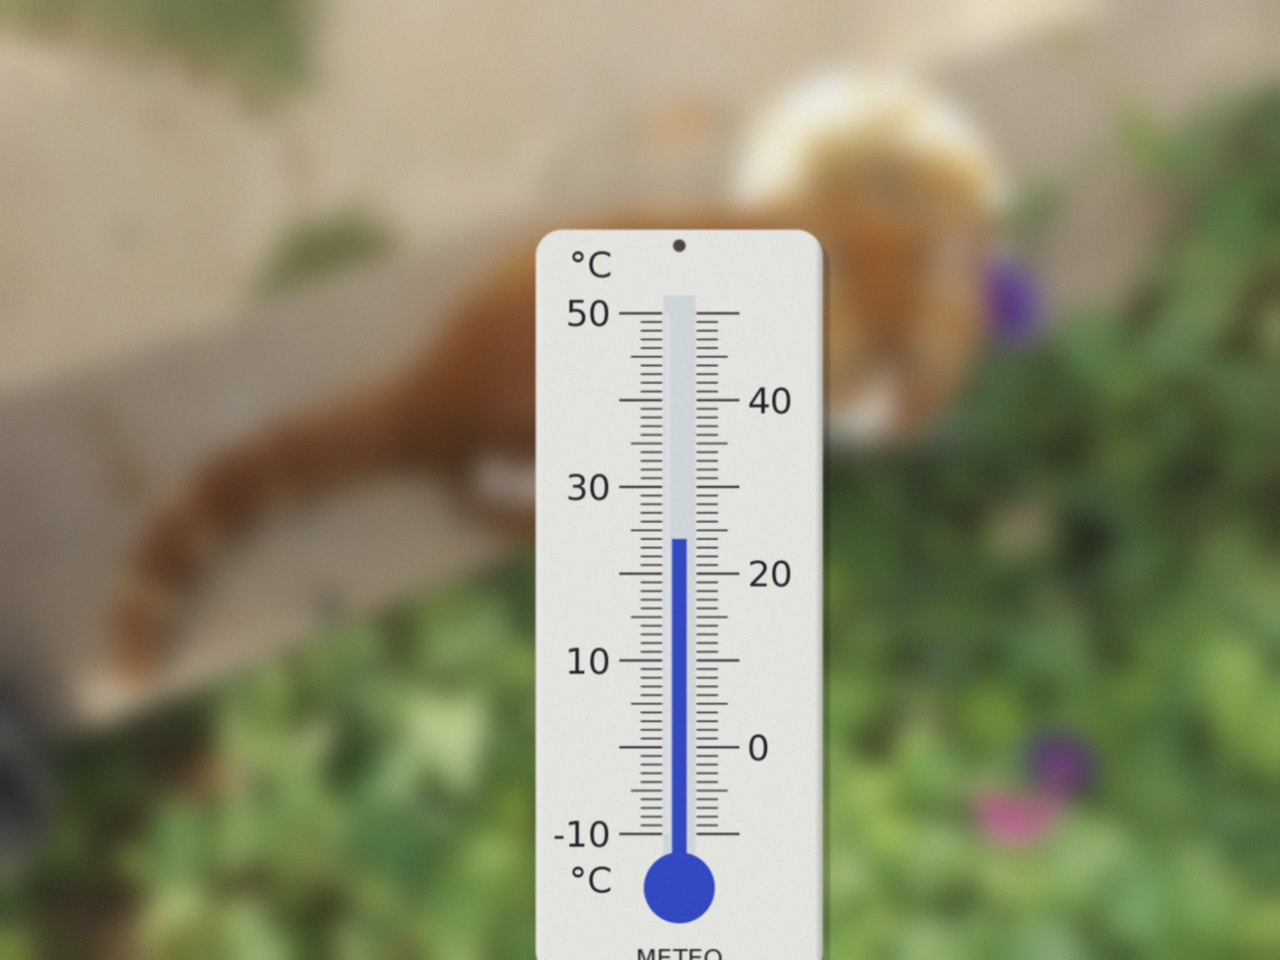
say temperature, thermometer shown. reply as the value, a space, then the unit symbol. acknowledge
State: 24 °C
